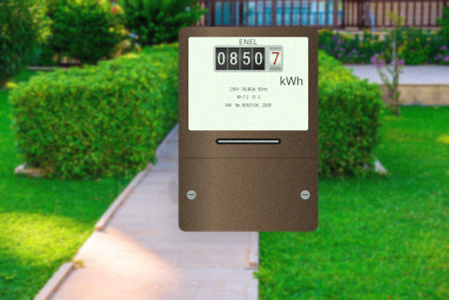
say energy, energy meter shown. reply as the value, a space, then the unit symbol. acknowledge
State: 850.7 kWh
